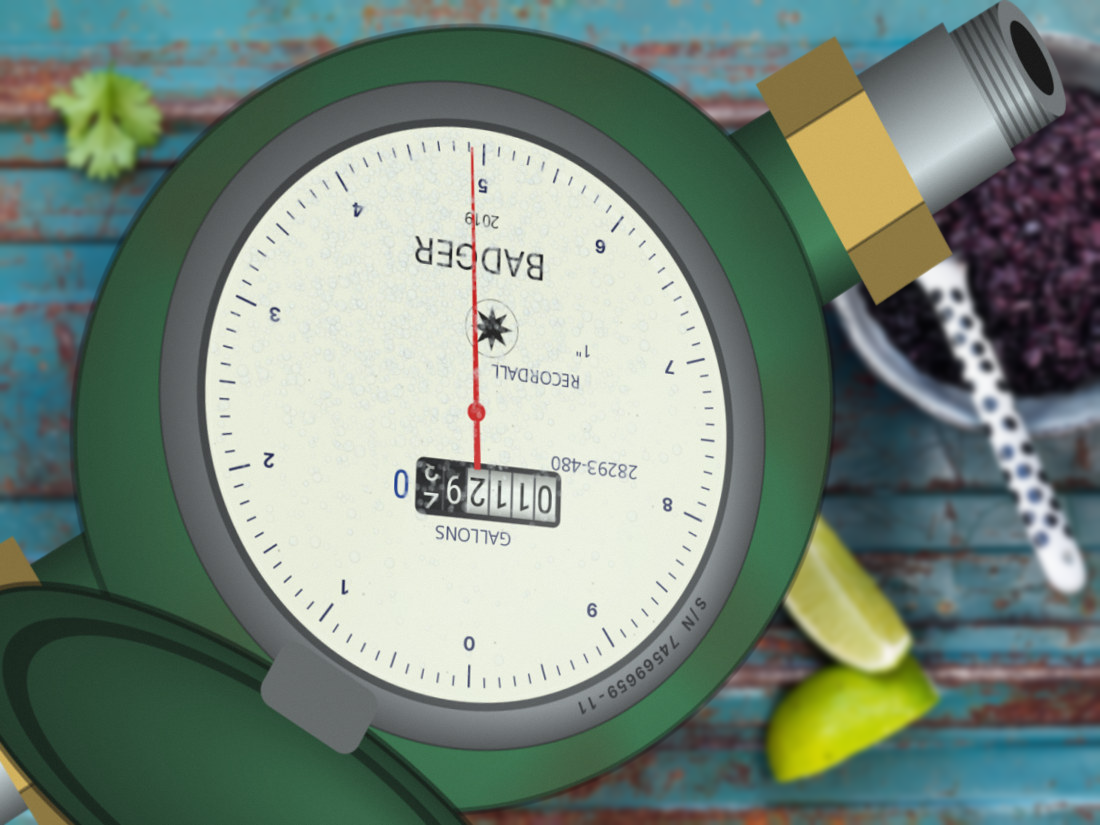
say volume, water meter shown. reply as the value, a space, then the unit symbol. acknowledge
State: 112924.9 gal
